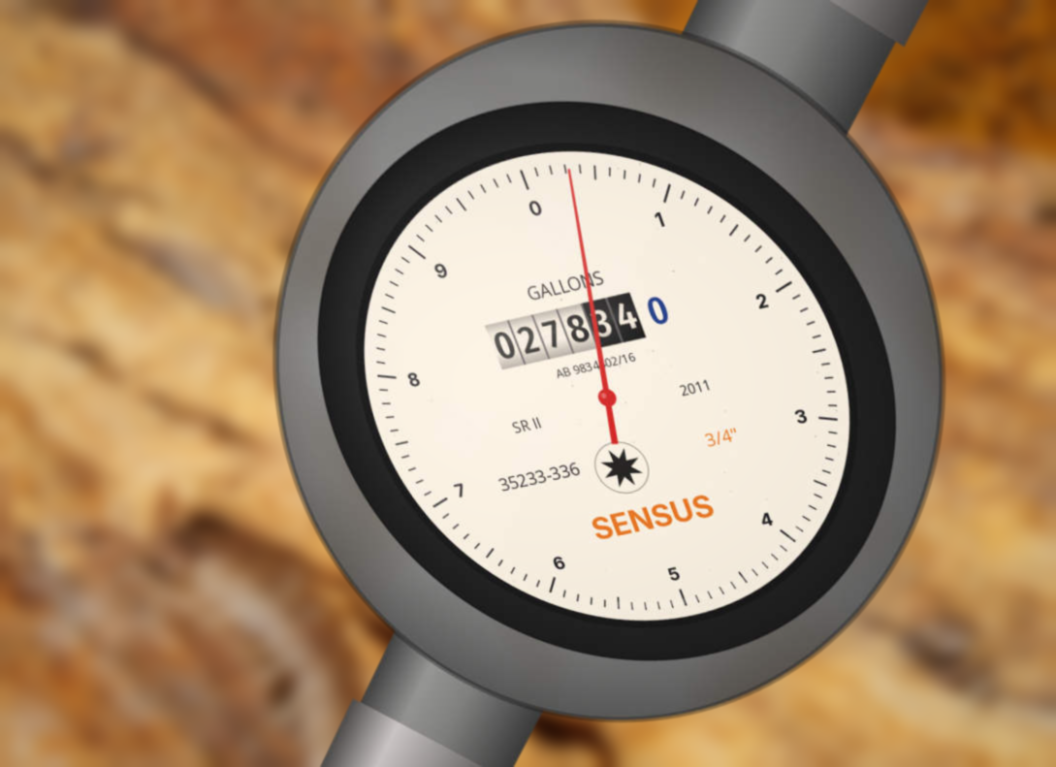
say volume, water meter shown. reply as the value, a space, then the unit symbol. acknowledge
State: 278340.3 gal
